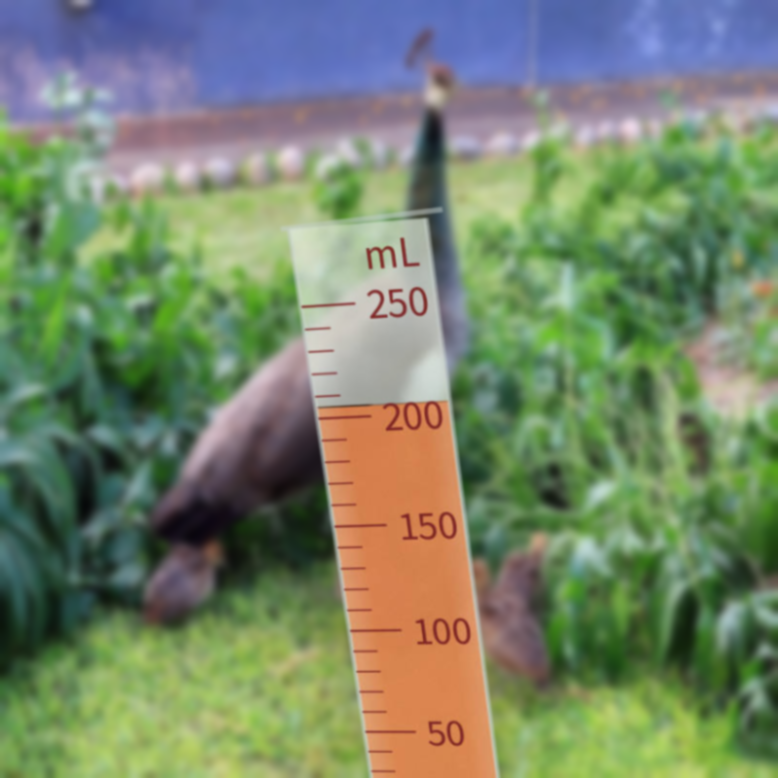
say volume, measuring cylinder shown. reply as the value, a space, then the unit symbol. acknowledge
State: 205 mL
